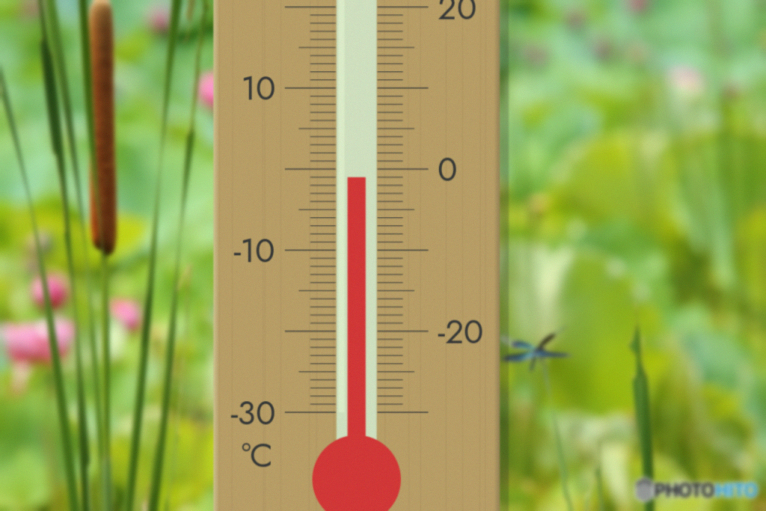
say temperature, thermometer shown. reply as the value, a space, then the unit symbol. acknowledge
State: -1 °C
